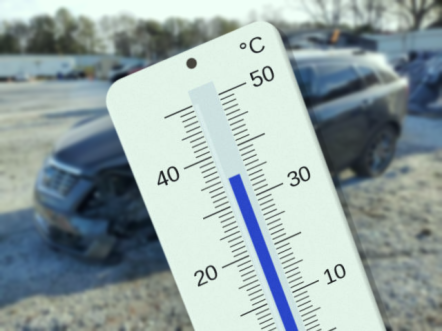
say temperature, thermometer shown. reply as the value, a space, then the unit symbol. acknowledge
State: 35 °C
